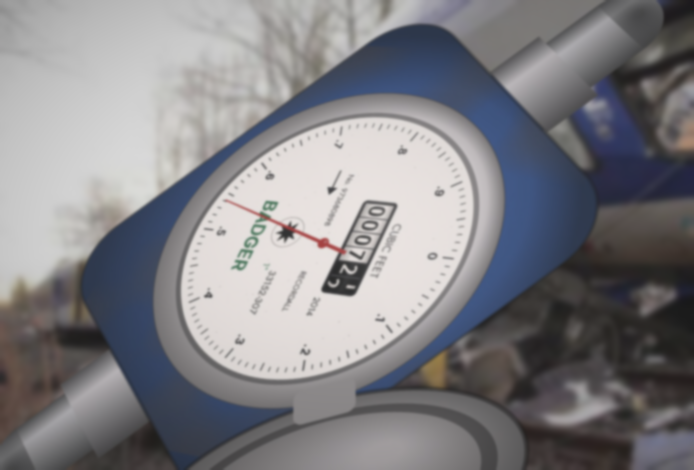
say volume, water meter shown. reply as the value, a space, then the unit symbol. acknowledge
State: 721.54 ft³
